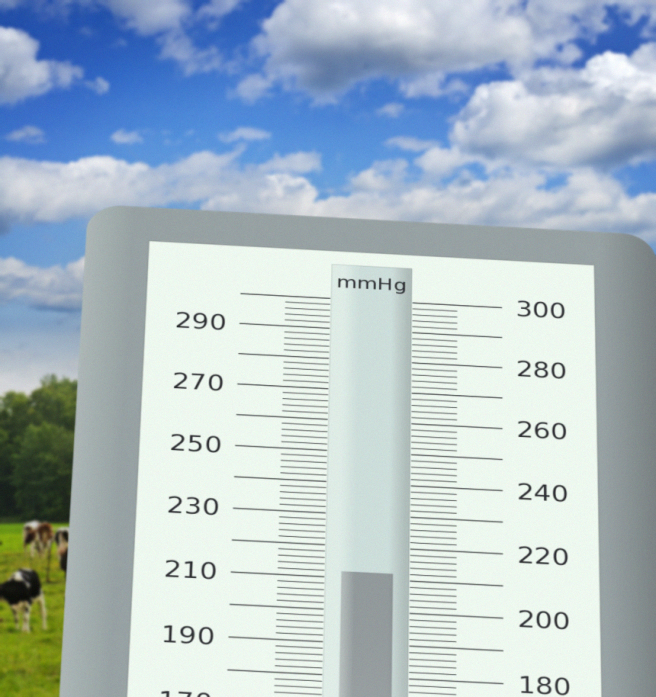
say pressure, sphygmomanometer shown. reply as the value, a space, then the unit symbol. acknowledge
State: 212 mmHg
